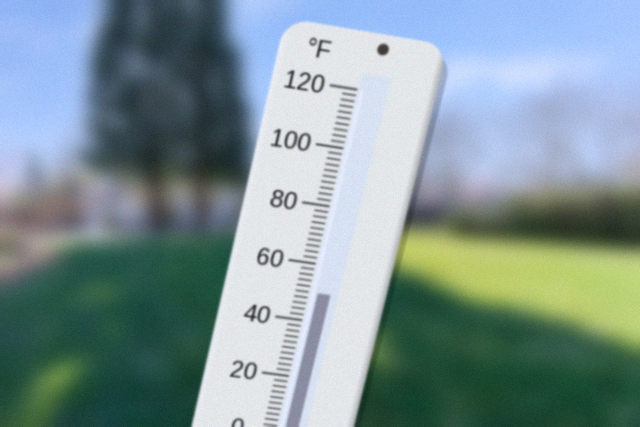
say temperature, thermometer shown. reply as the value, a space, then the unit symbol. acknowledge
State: 50 °F
